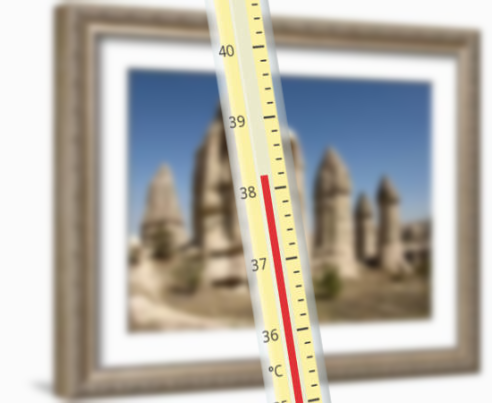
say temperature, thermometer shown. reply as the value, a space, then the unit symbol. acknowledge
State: 38.2 °C
